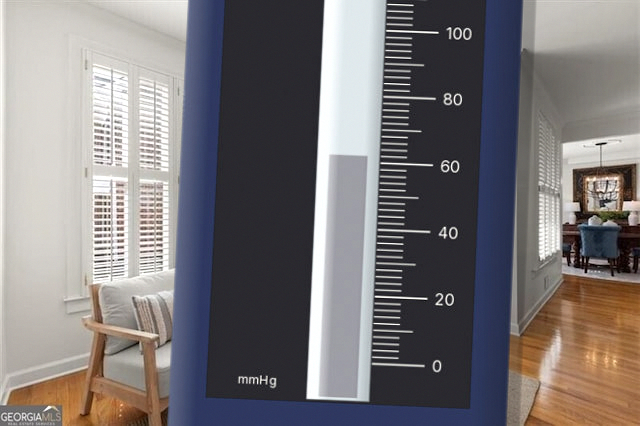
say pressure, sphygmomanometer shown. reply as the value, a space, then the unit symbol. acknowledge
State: 62 mmHg
